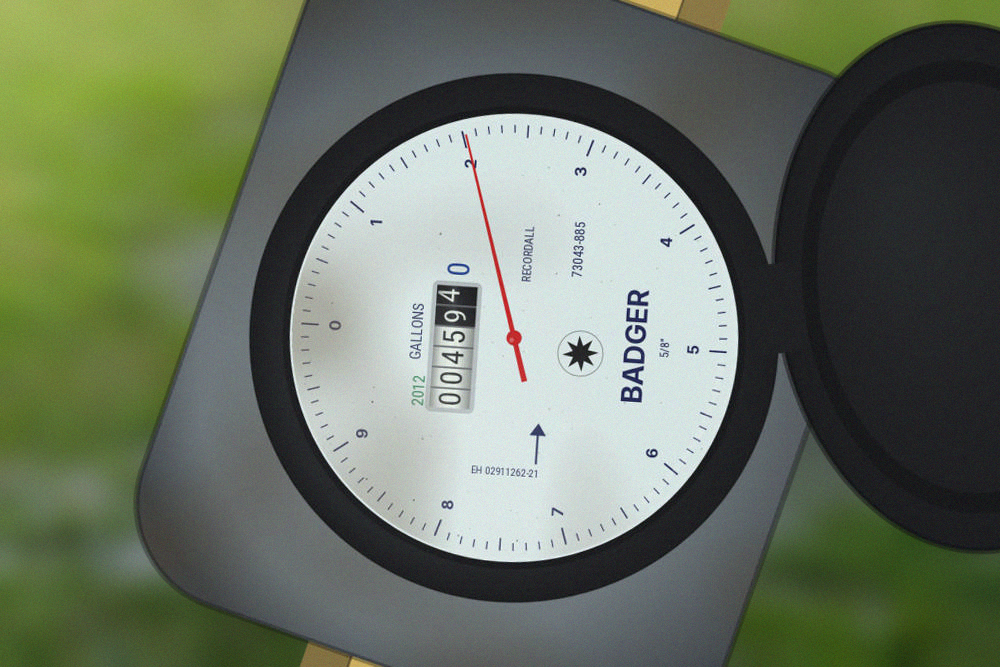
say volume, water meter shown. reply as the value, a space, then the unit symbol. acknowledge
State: 45942.0 gal
